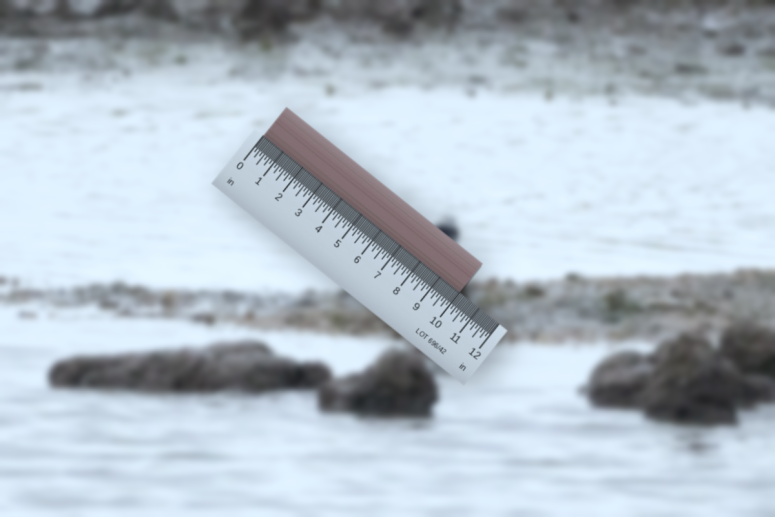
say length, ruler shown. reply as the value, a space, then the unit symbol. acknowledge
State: 10 in
